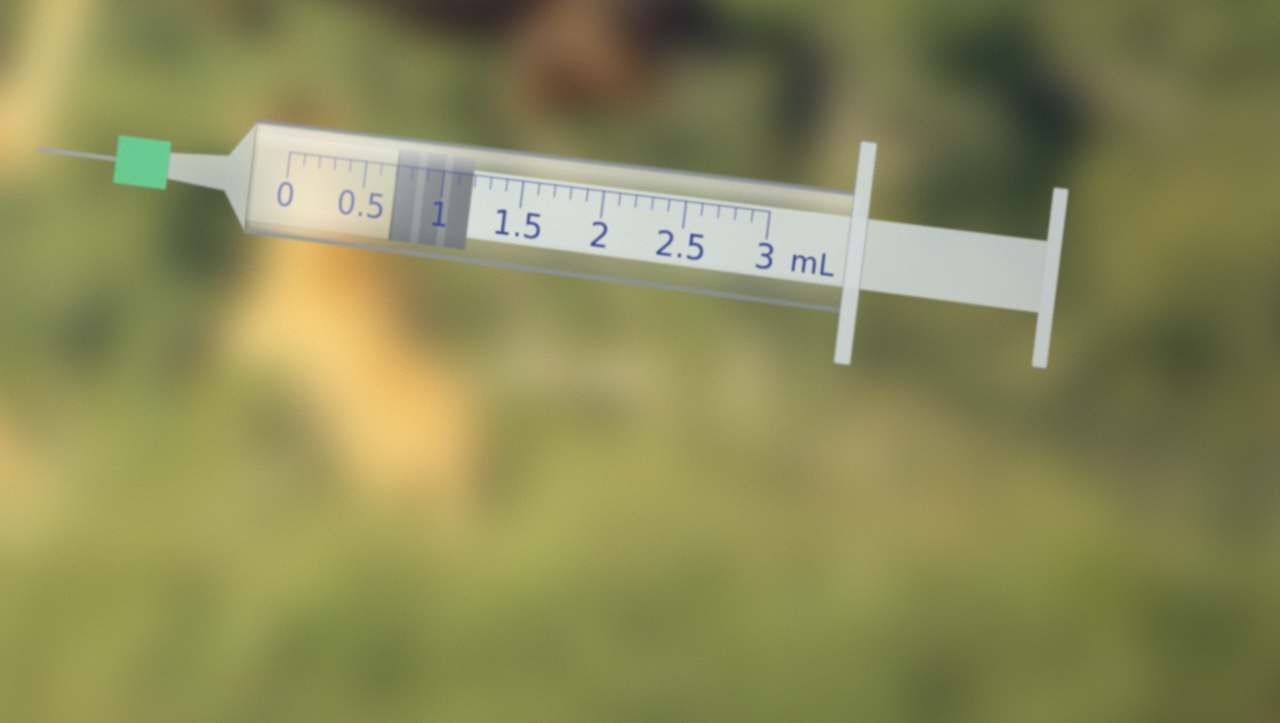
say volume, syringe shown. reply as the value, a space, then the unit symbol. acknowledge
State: 0.7 mL
